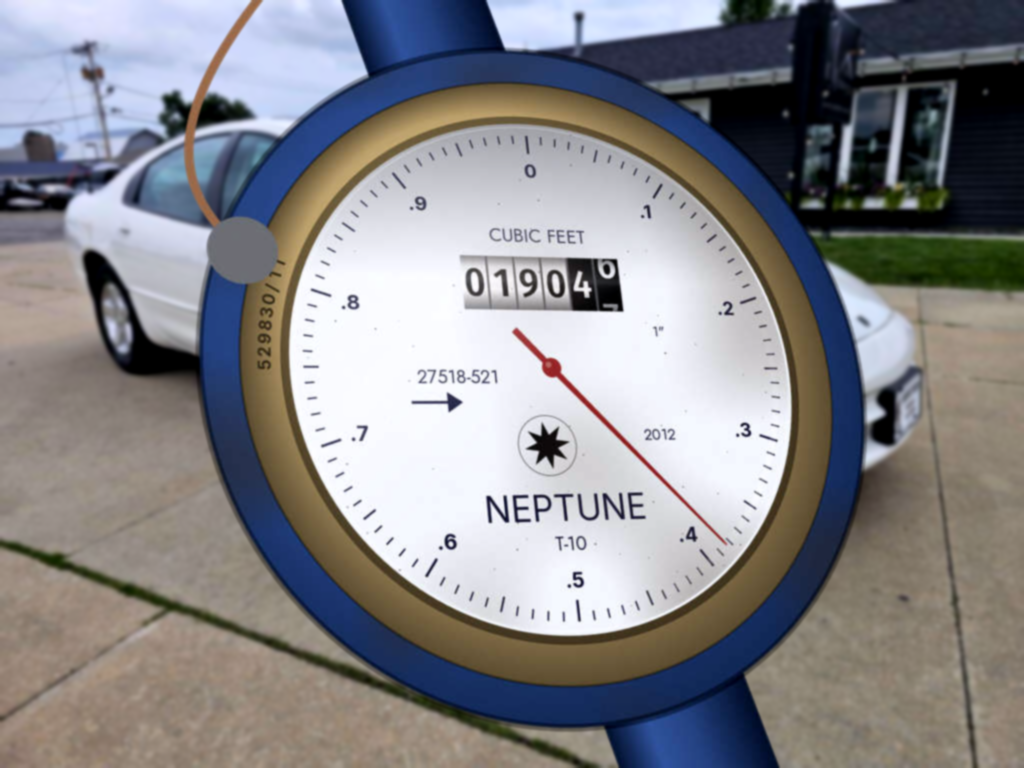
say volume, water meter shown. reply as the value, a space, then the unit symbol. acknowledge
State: 19046.38 ft³
